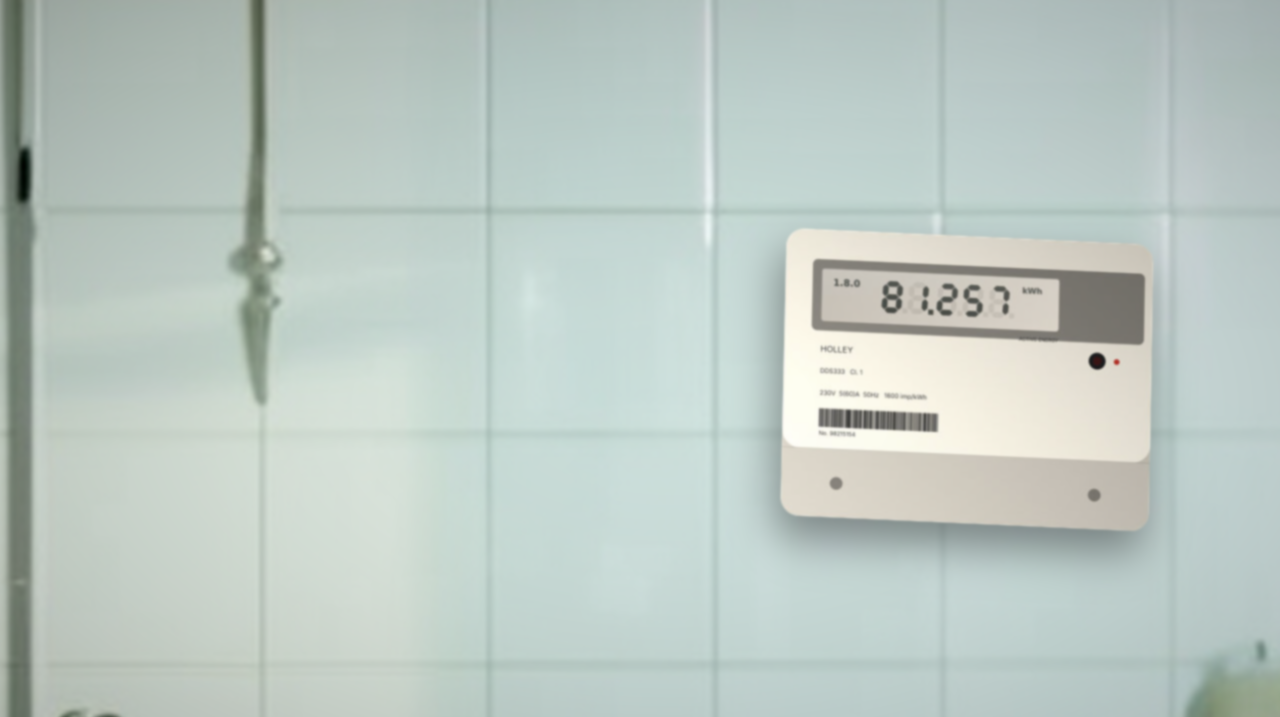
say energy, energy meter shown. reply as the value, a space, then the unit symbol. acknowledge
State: 81.257 kWh
